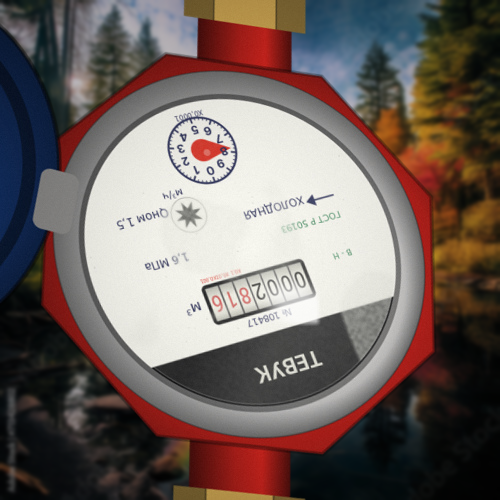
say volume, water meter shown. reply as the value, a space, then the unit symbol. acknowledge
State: 2.8167 m³
